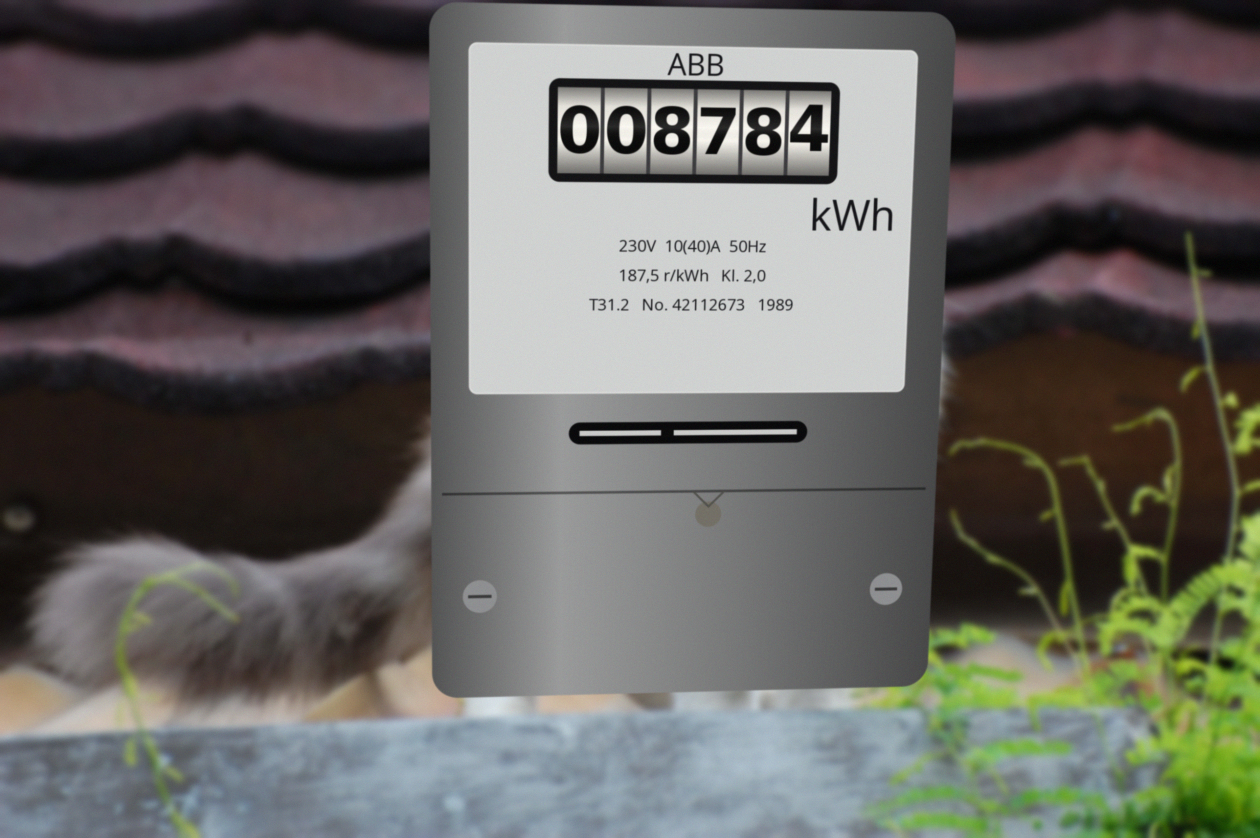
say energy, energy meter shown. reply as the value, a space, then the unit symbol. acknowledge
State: 8784 kWh
